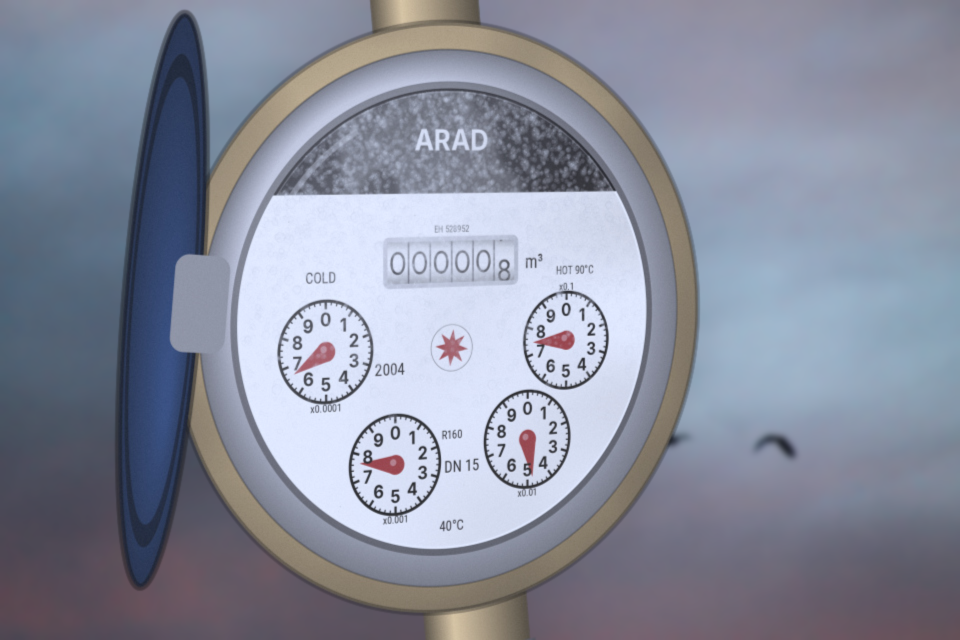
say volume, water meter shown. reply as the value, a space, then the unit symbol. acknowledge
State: 7.7476 m³
